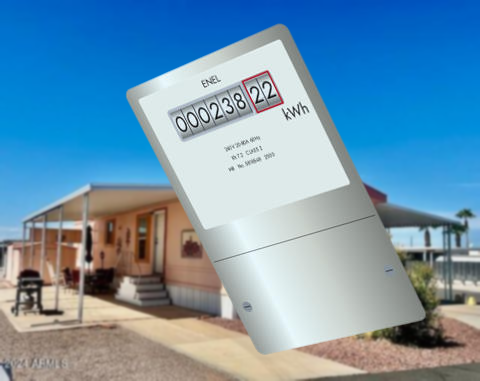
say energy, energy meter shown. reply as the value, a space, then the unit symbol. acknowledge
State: 238.22 kWh
